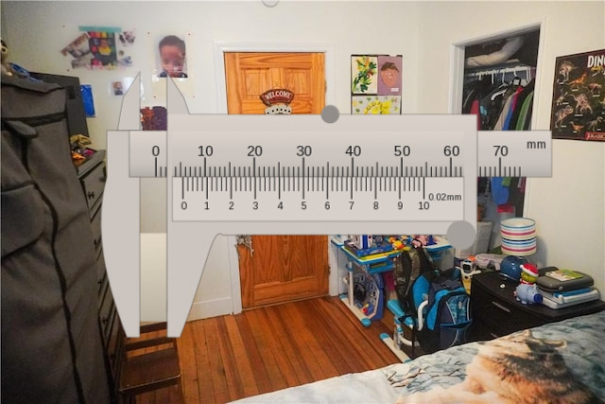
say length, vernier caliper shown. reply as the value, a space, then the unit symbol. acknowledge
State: 5.5 mm
